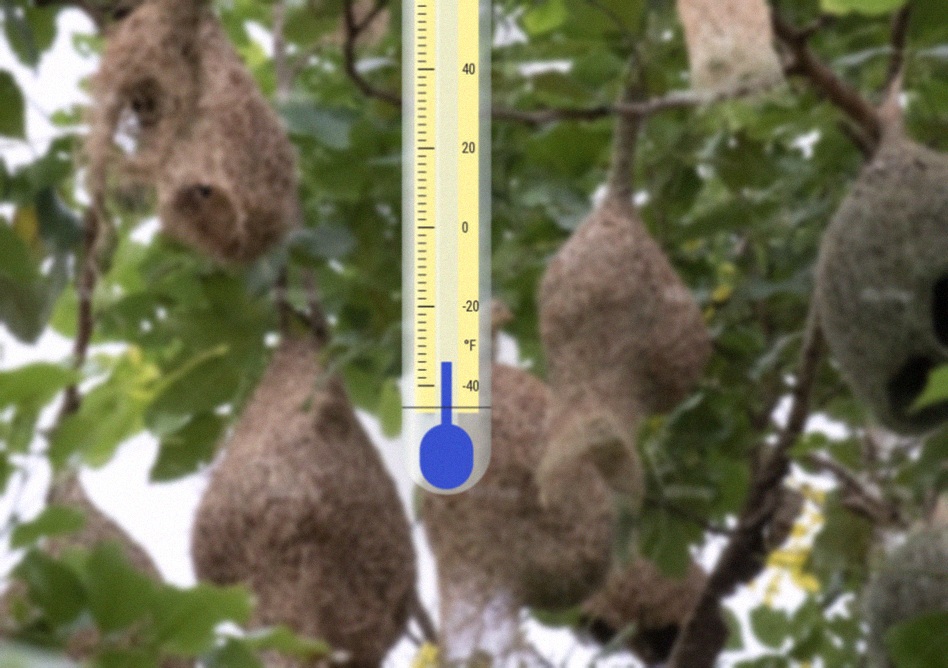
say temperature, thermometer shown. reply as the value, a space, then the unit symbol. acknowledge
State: -34 °F
